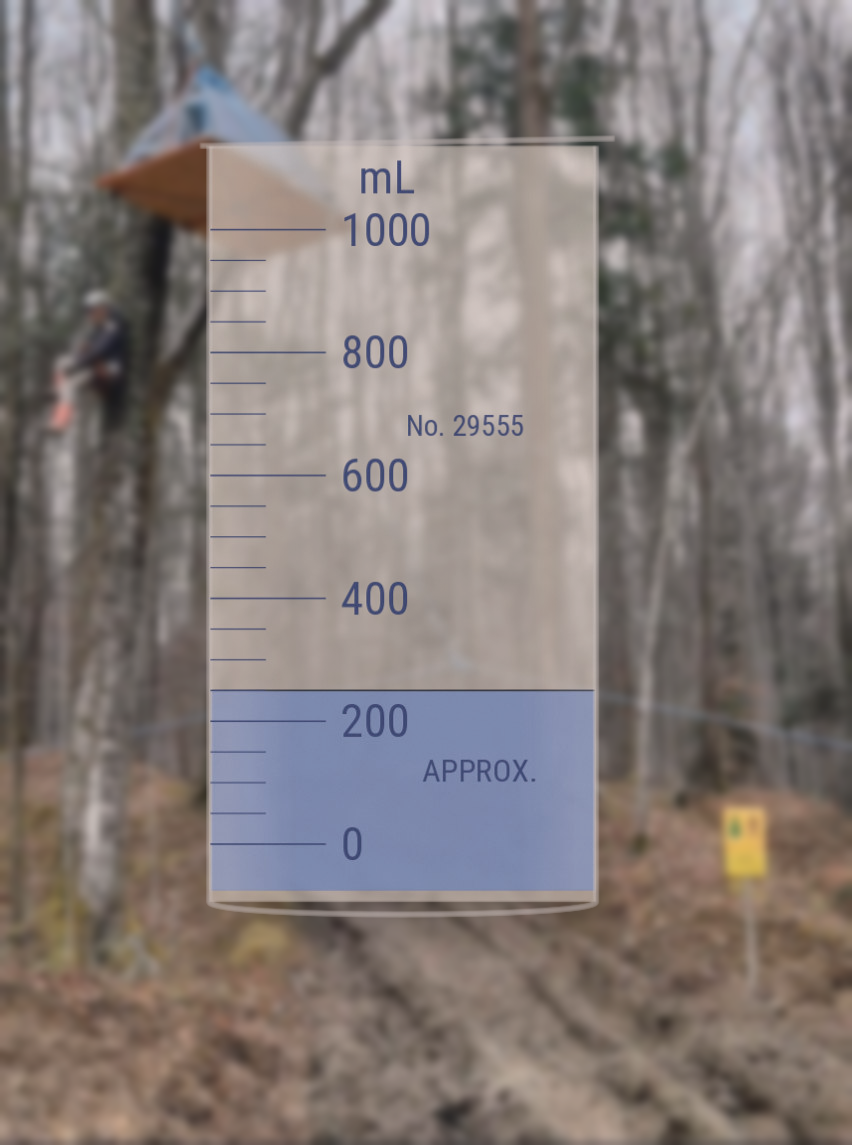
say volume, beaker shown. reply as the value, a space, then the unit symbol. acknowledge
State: 250 mL
